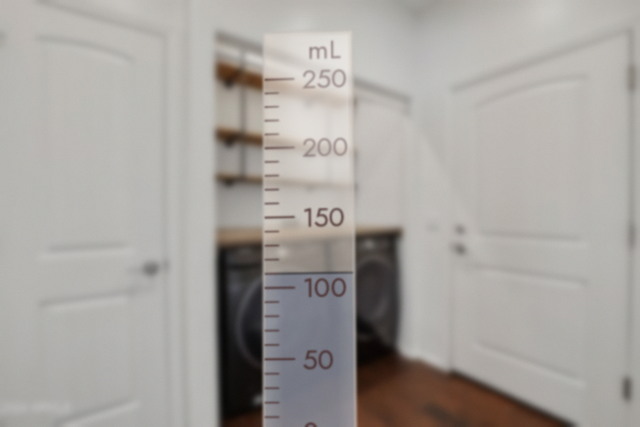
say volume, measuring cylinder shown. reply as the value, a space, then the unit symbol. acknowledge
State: 110 mL
